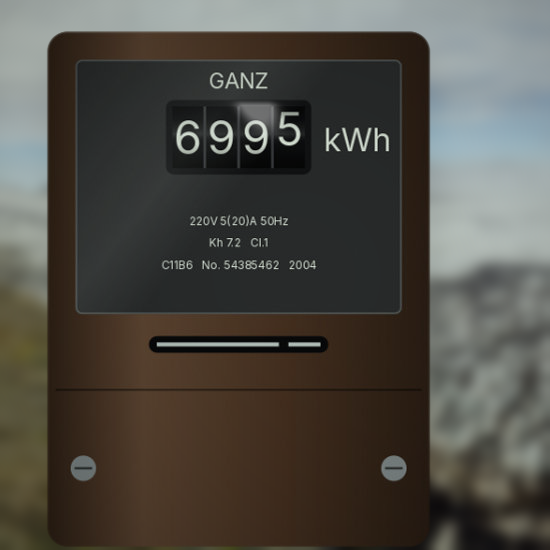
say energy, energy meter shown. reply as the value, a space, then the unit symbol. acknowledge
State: 6995 kWh
